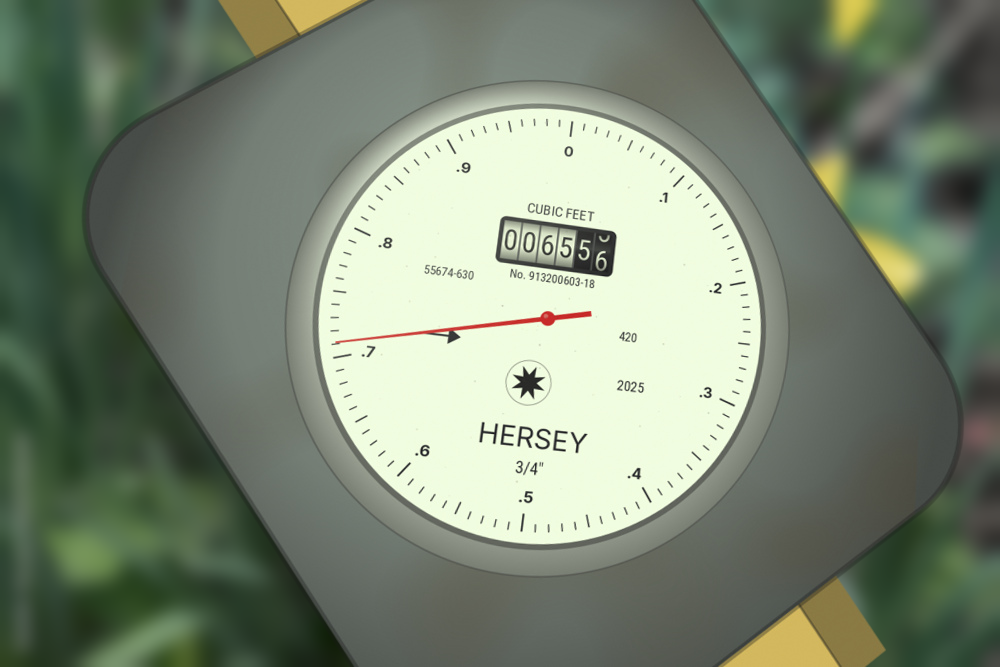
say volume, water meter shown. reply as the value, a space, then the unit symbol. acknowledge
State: 6555.71 ft³
